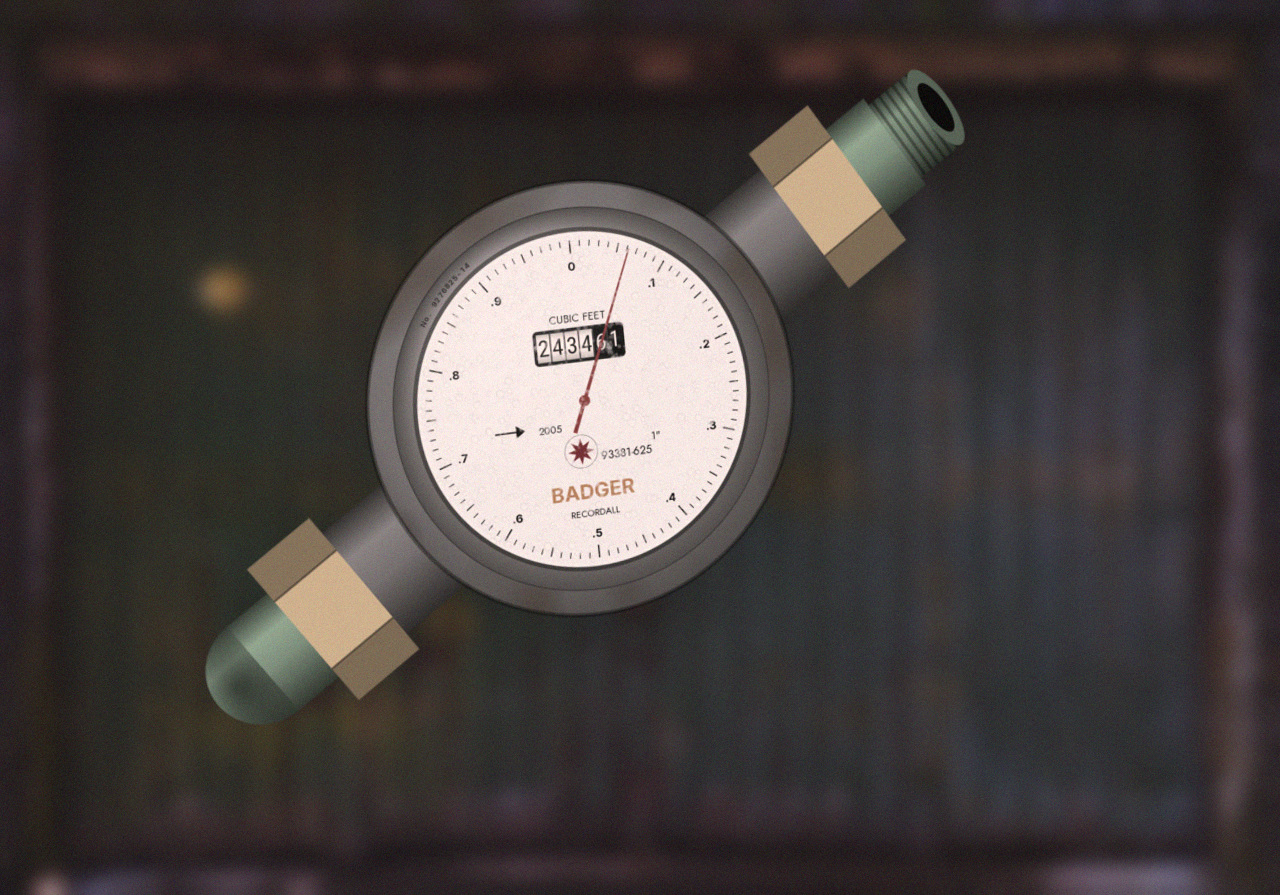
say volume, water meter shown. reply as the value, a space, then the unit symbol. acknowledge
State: 243461.06 ft³
